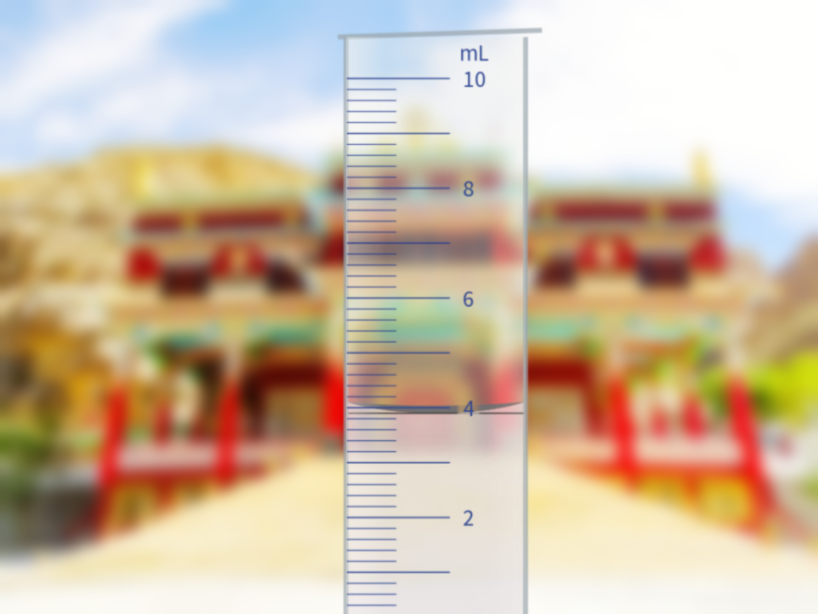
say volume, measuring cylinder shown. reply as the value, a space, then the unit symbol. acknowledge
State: 3.9 mL
